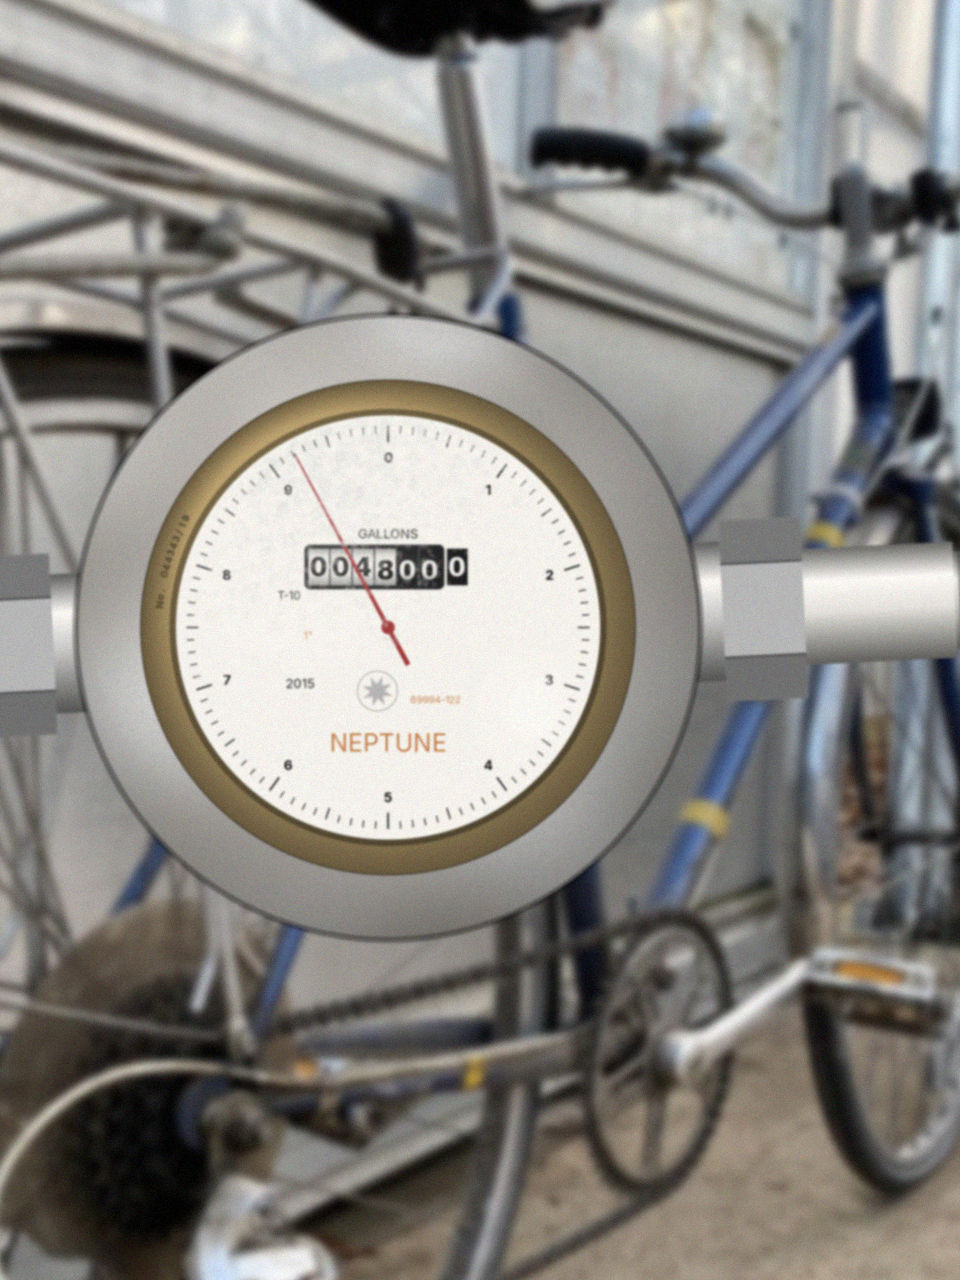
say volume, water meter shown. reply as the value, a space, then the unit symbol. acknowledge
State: 47999.2 gal
